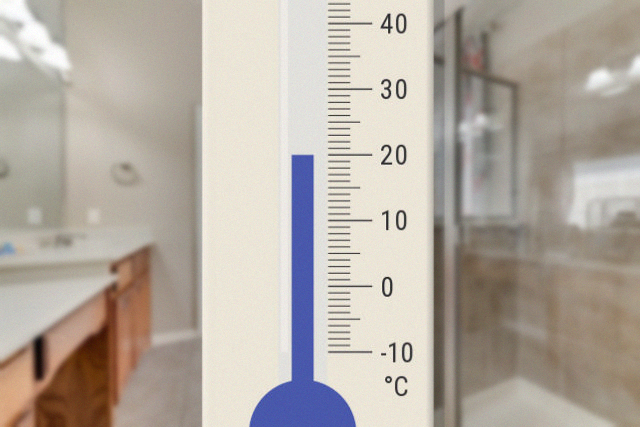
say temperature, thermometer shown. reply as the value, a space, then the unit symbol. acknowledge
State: 20 °C
